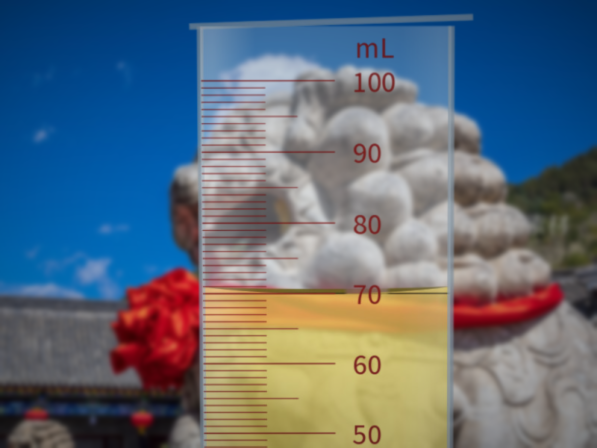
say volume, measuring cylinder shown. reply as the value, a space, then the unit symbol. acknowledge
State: 70 mL
